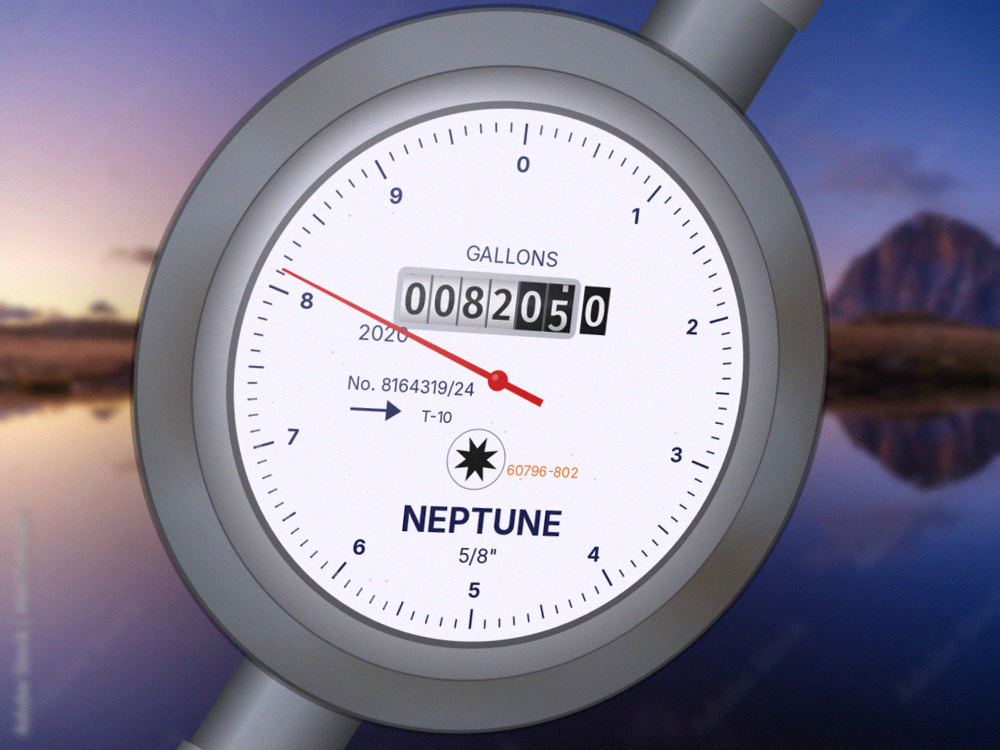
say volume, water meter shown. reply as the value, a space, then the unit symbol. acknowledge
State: 82048.1 gal
